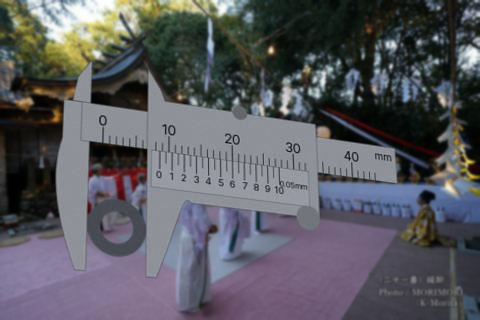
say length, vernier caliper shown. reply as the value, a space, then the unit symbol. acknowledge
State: 8.6 mm
